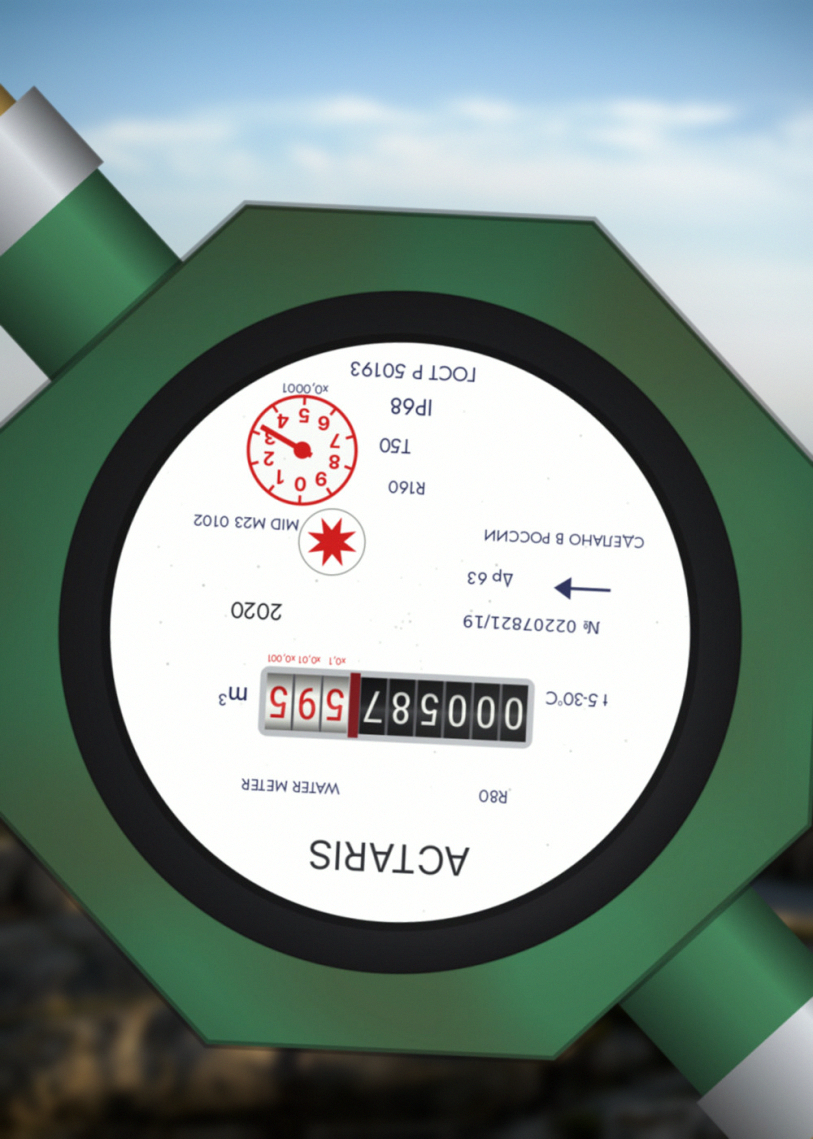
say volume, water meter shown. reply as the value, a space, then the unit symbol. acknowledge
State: 587.5953 m³
